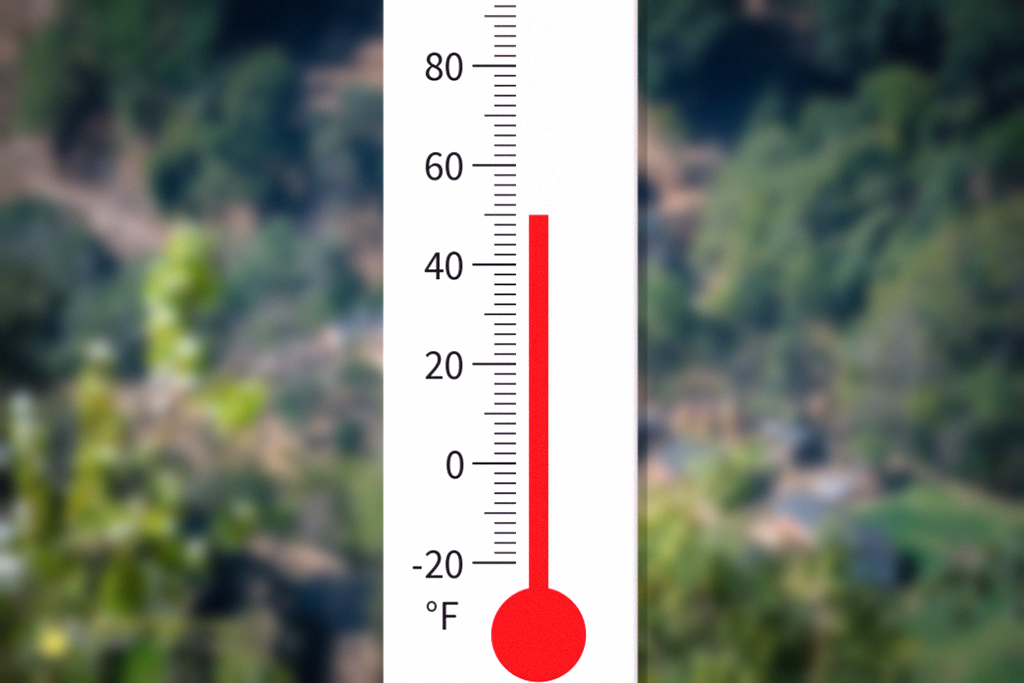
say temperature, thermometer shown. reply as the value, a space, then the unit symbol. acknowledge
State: 50 °F
